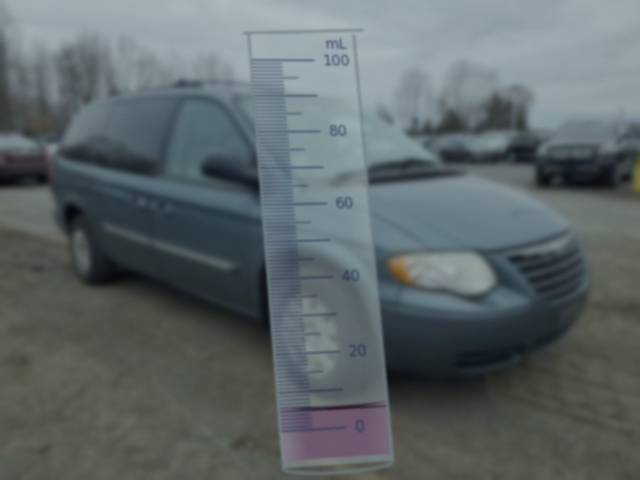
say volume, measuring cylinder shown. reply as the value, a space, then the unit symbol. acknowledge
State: 5 mL
